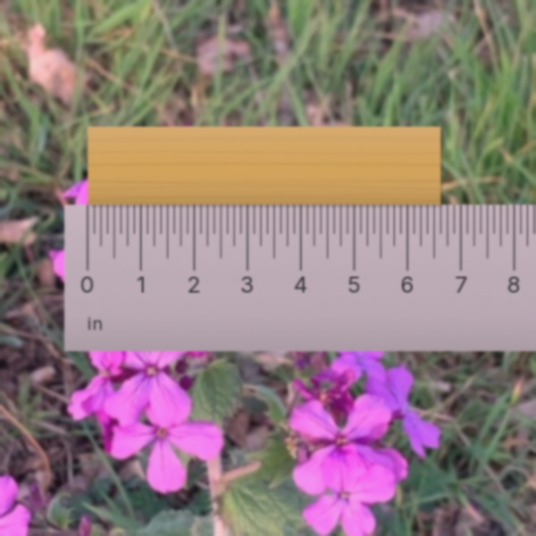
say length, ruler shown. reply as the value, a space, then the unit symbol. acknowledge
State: 6.625 in
